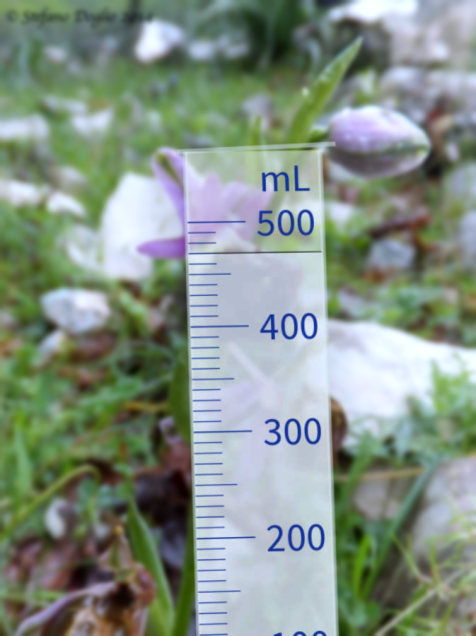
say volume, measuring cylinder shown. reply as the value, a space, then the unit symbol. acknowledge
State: 470 mL
